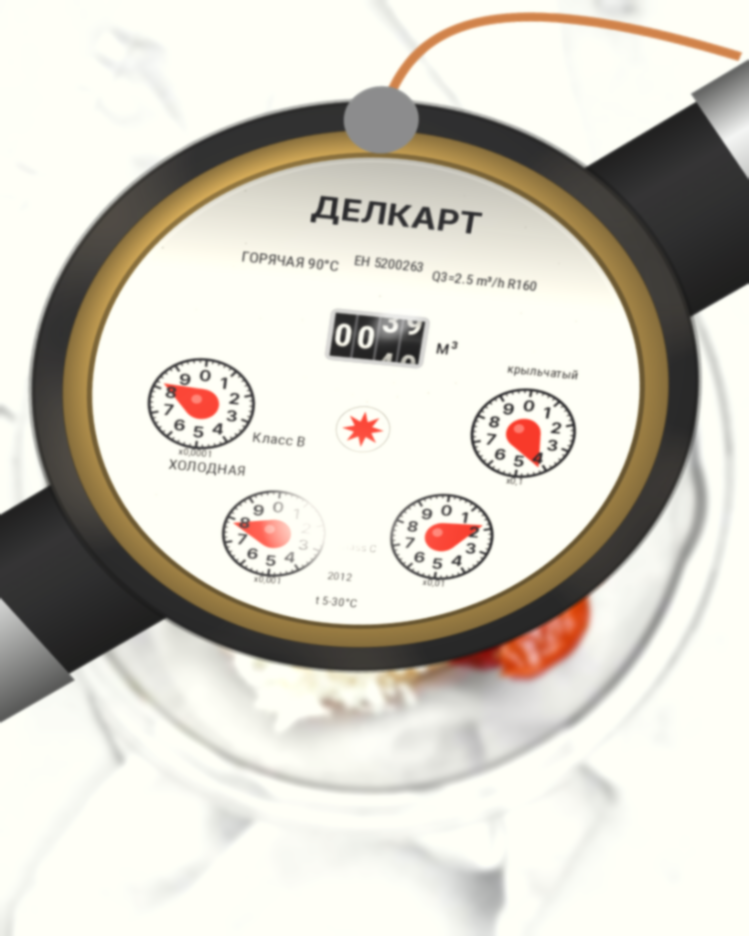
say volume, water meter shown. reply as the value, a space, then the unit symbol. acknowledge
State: 39.4178 m³
